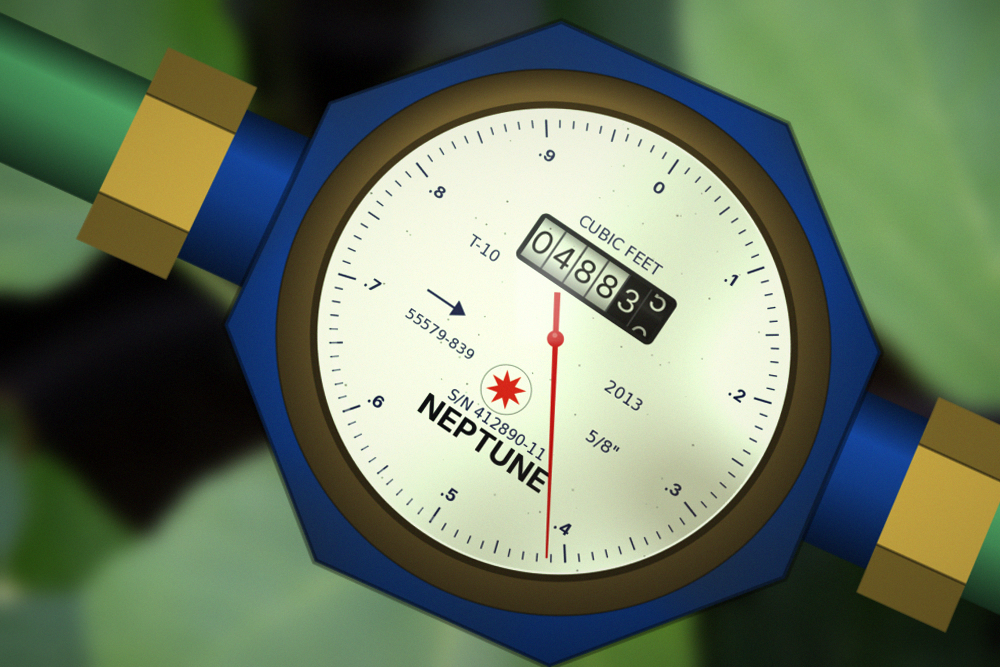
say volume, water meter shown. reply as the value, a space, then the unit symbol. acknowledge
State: 48835.41 ft³
